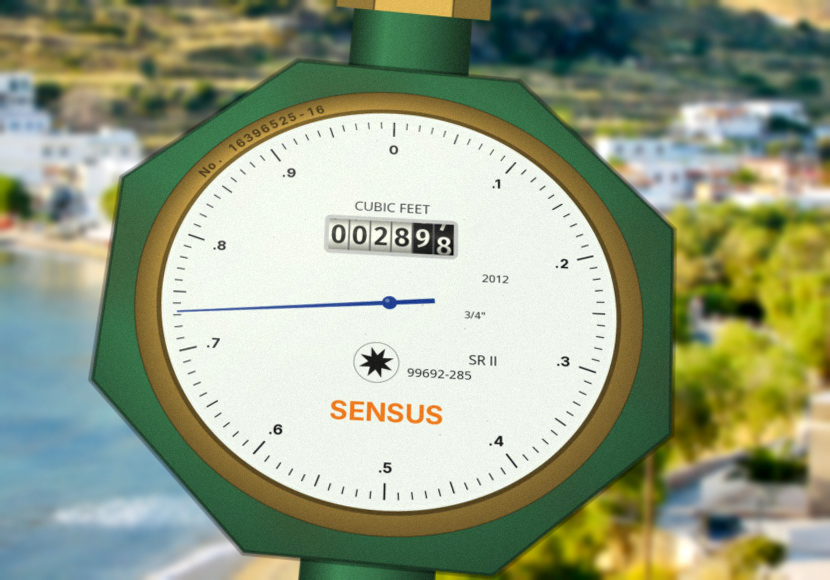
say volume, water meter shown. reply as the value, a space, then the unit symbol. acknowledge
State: 2897.73 ft³
